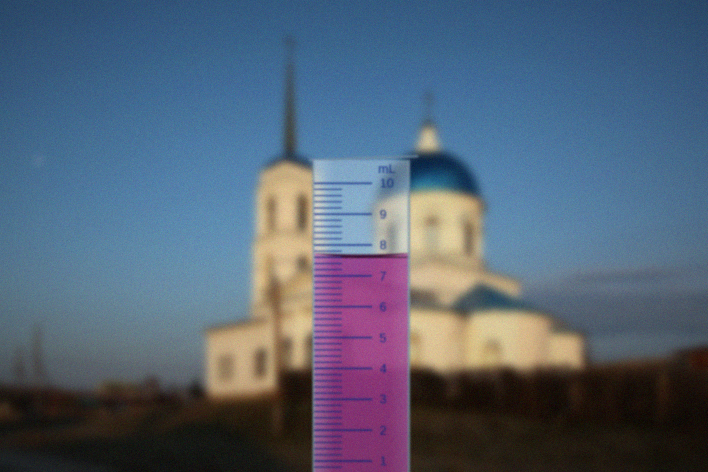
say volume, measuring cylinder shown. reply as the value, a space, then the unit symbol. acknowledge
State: 7.6 mL
